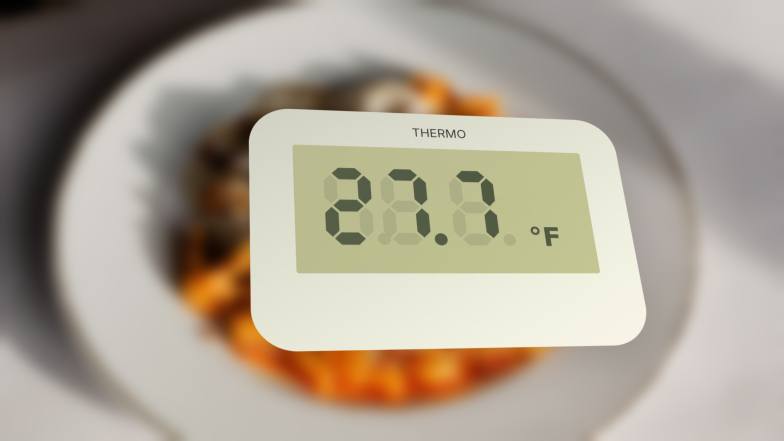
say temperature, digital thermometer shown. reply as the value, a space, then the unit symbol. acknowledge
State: 27.7 °F
